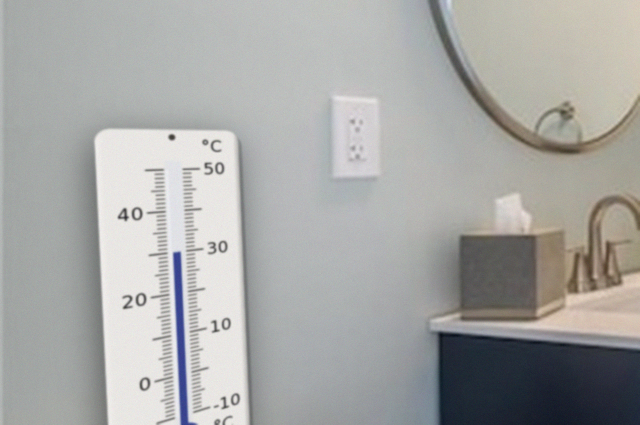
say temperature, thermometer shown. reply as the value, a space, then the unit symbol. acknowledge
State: 30 °C
